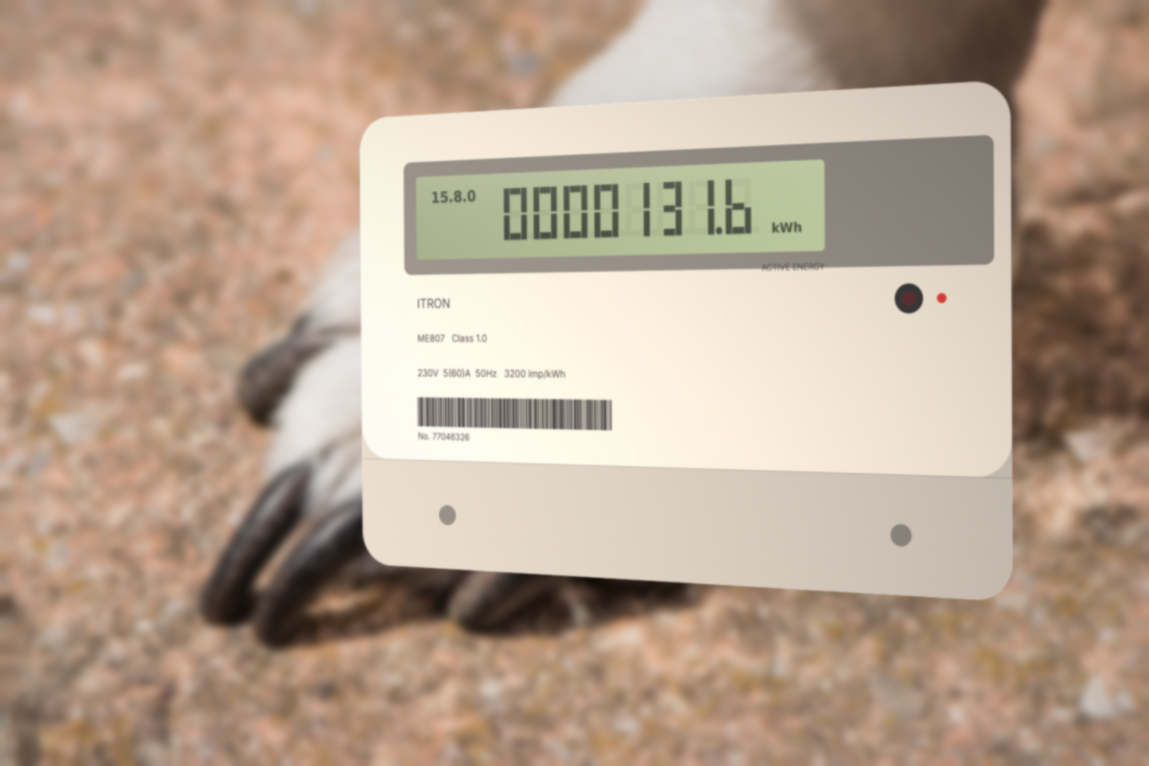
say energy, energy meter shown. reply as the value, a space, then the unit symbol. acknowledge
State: 131.6 kWh
